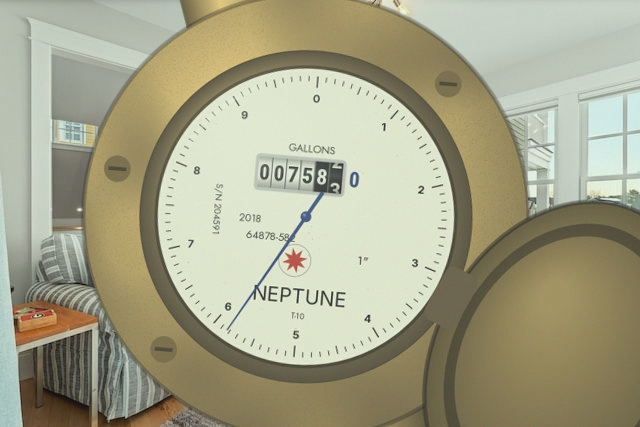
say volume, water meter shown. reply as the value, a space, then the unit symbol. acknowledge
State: 75825.8 gal
